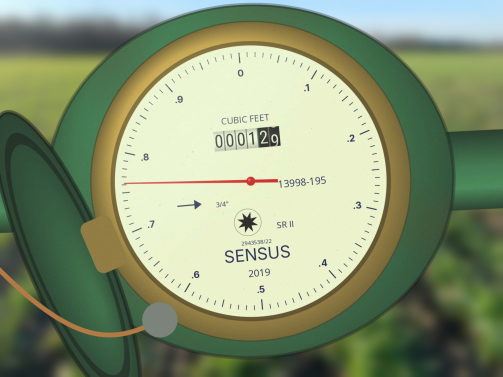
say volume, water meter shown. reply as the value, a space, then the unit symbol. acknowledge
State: 128.76 ft³
